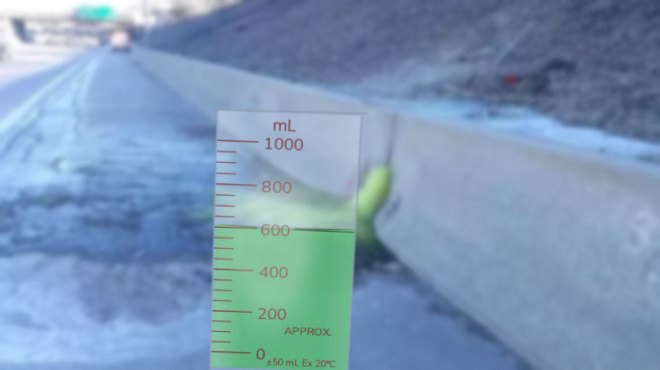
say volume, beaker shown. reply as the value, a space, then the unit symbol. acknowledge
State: 600 mL
